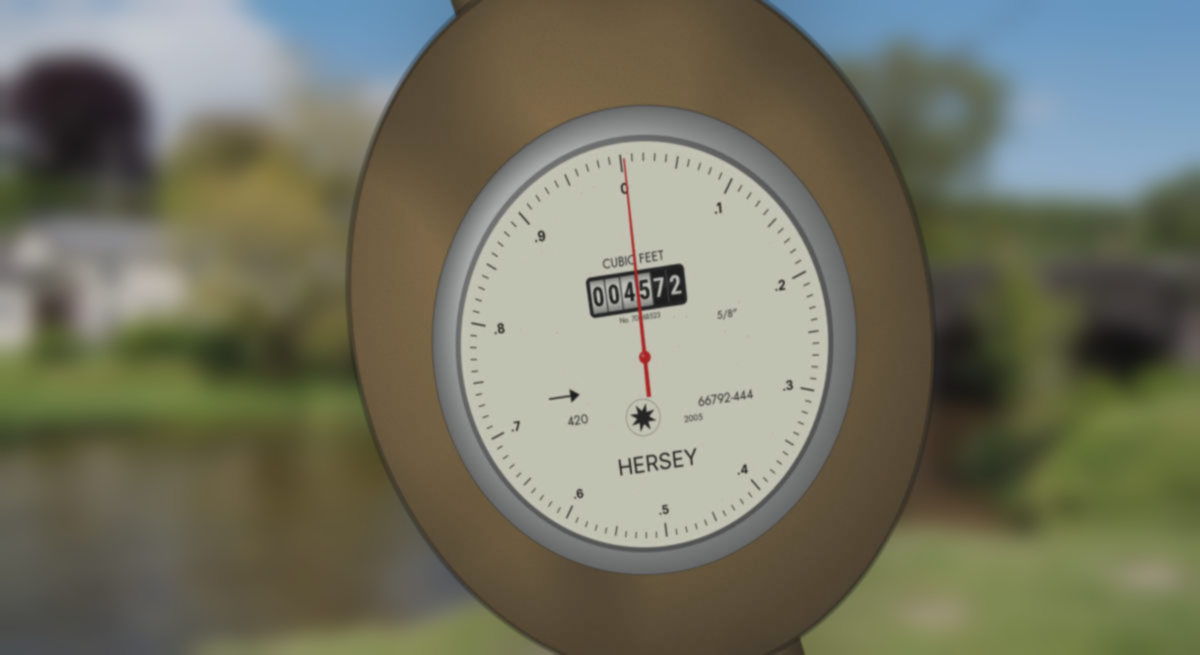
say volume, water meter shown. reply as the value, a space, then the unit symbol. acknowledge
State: 4572.00 ft³
